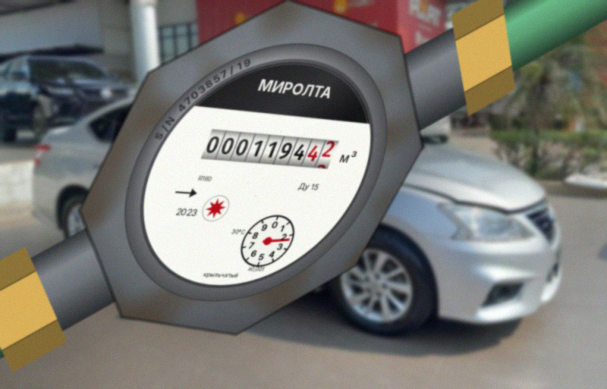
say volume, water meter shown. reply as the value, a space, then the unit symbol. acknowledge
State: 1194.422 m³
